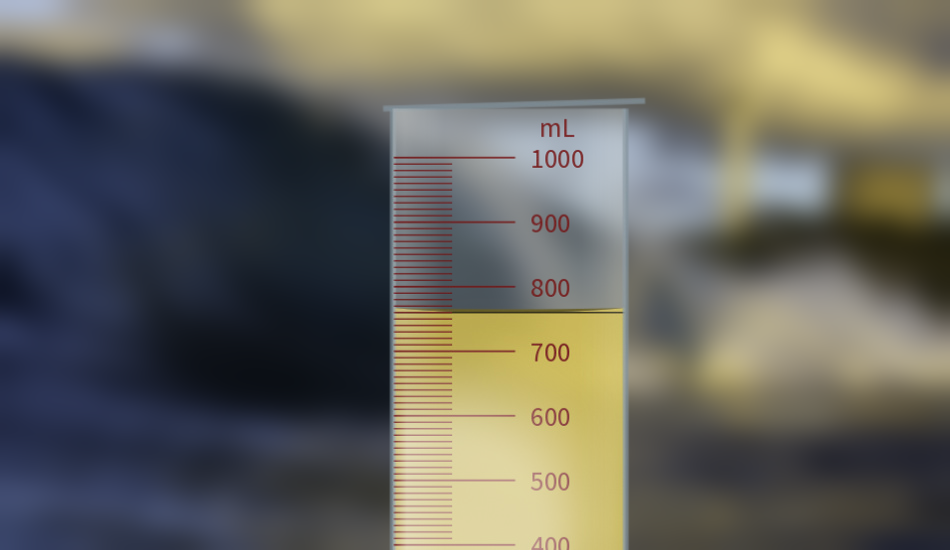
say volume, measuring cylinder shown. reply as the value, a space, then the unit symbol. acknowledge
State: 760 mL
